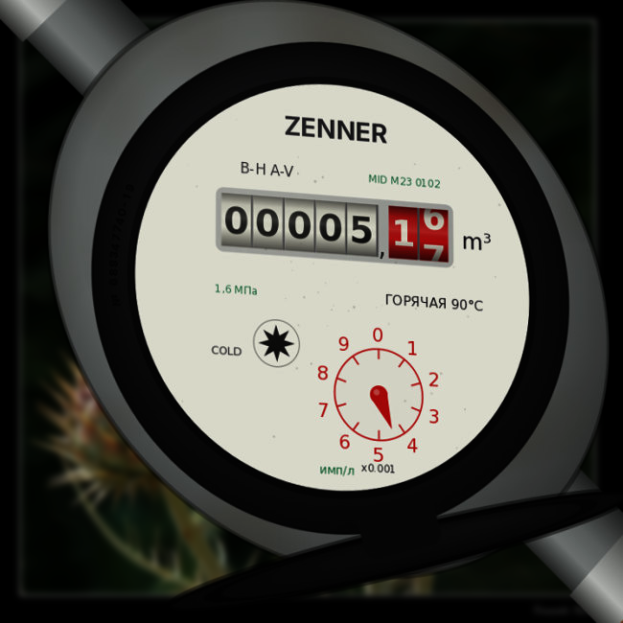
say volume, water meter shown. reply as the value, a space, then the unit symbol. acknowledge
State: 5.164 m³
